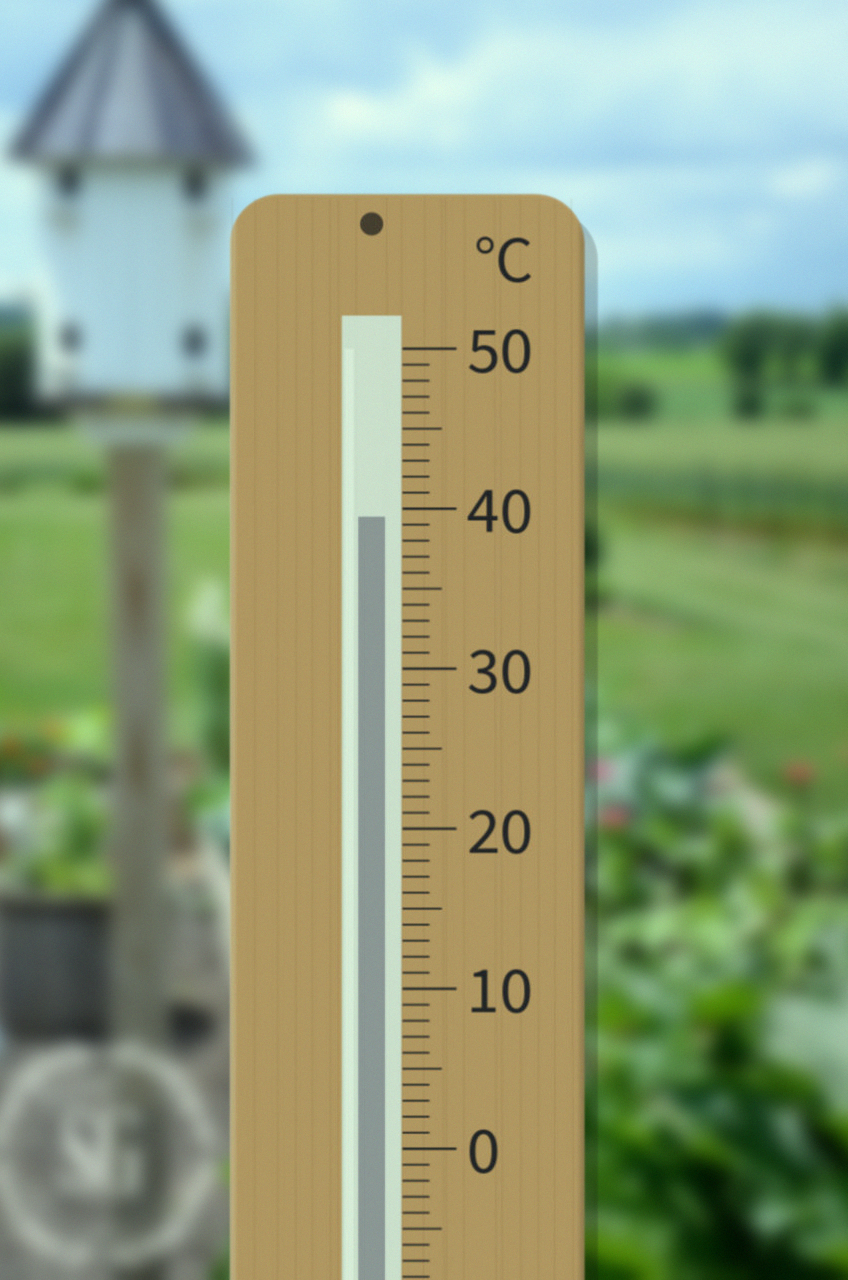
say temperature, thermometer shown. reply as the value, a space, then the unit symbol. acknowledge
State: 39.5 °C
